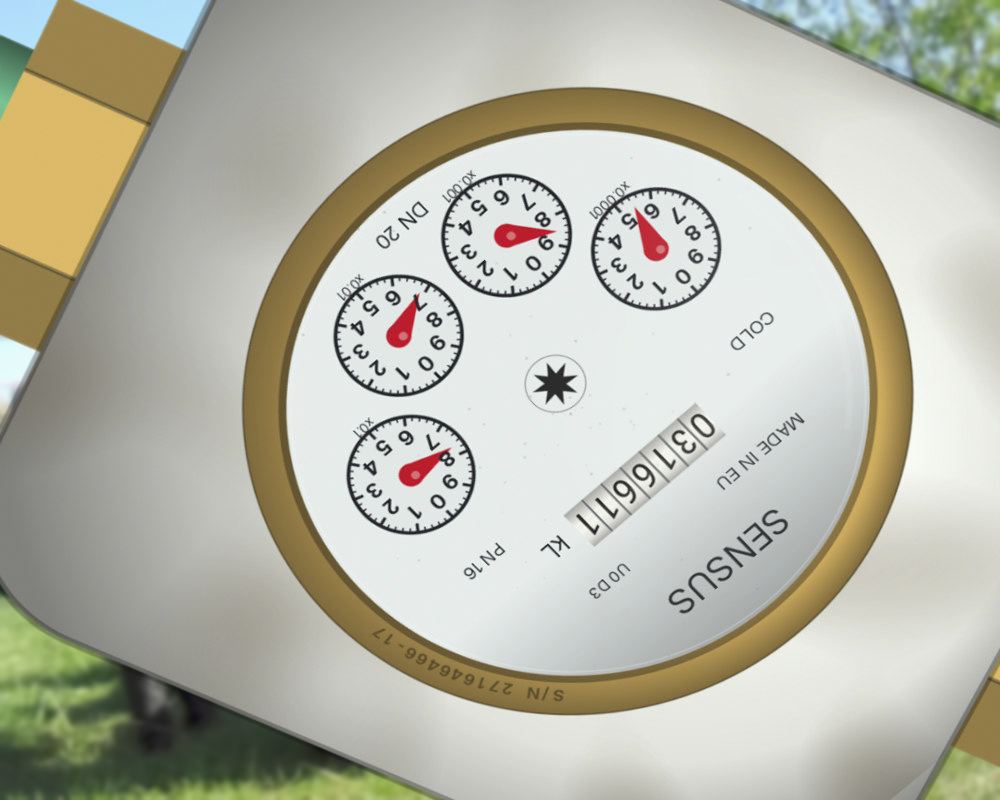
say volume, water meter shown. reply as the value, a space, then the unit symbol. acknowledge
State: 316611.7685 kL
